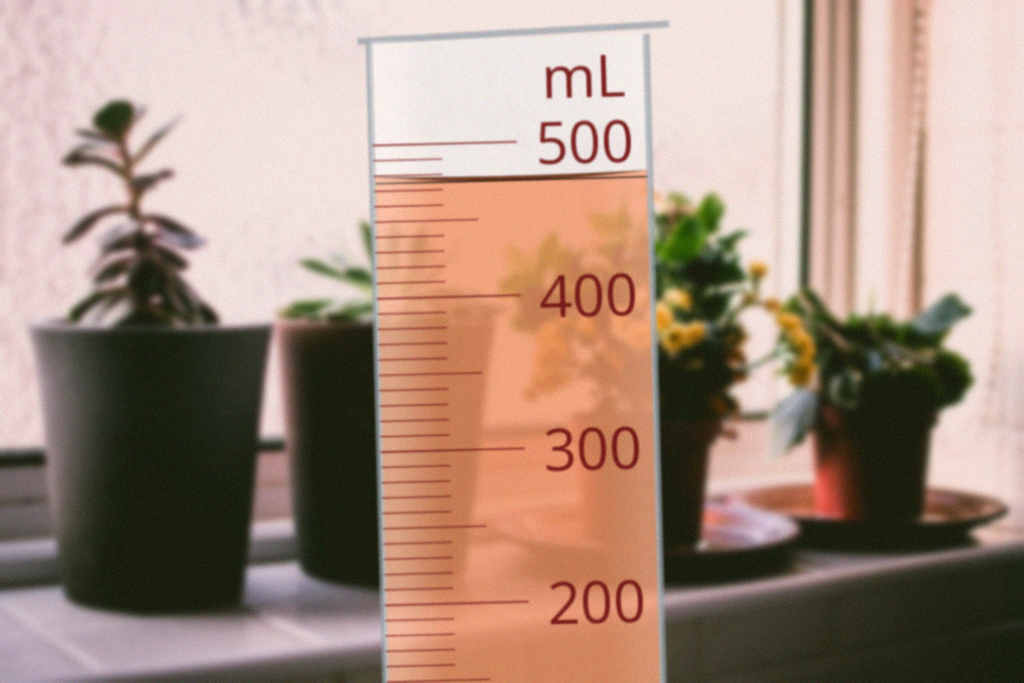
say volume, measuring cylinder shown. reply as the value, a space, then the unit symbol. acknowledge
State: 475 mL
